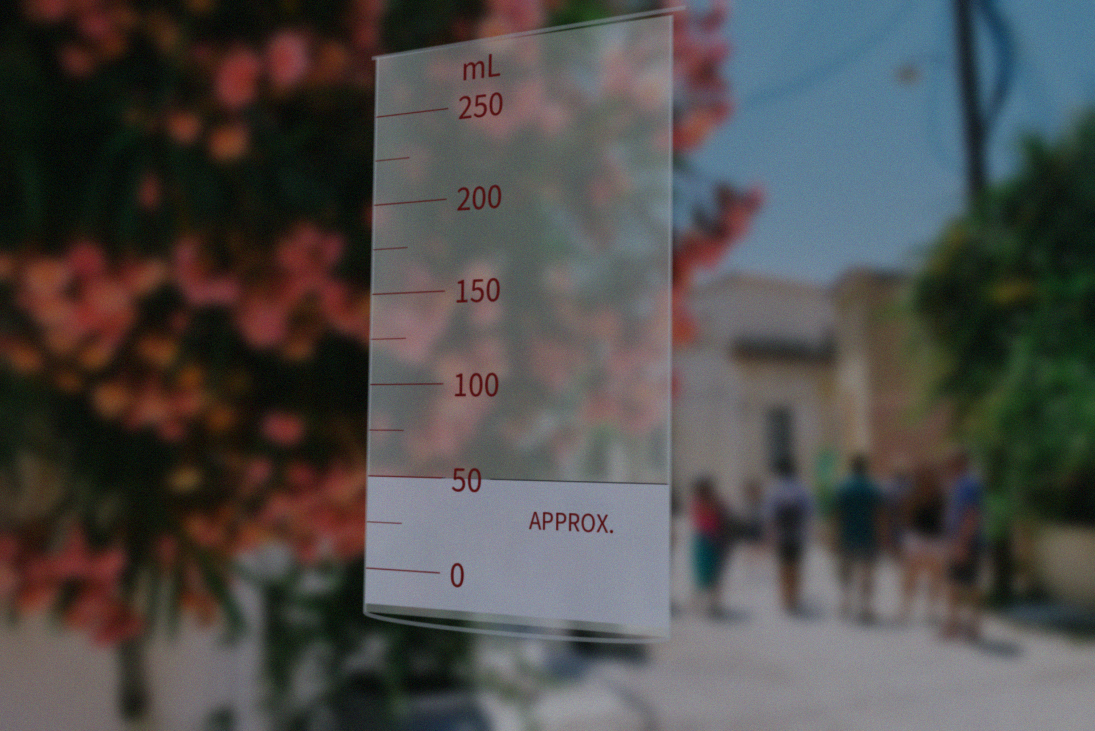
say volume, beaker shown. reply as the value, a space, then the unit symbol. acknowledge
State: 50 mL
